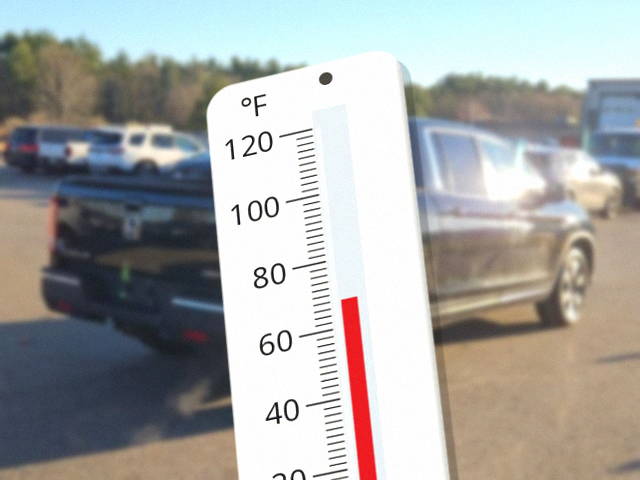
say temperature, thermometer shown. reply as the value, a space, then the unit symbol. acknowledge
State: 68 °F
